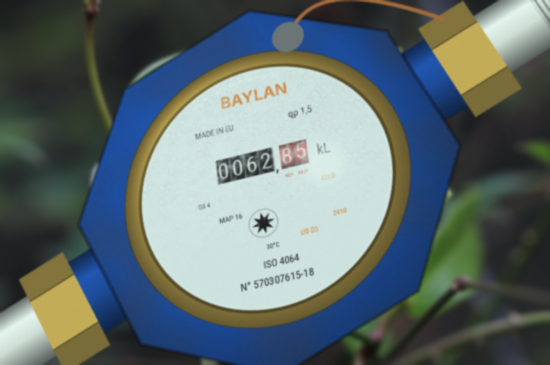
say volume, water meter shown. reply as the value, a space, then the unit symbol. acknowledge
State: 62.85 kL
